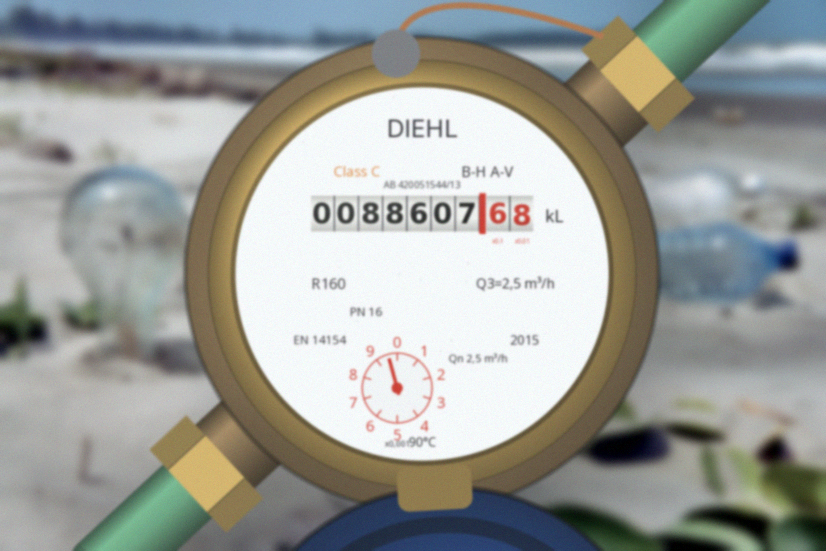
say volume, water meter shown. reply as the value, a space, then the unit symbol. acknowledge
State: 88607.679 kL
